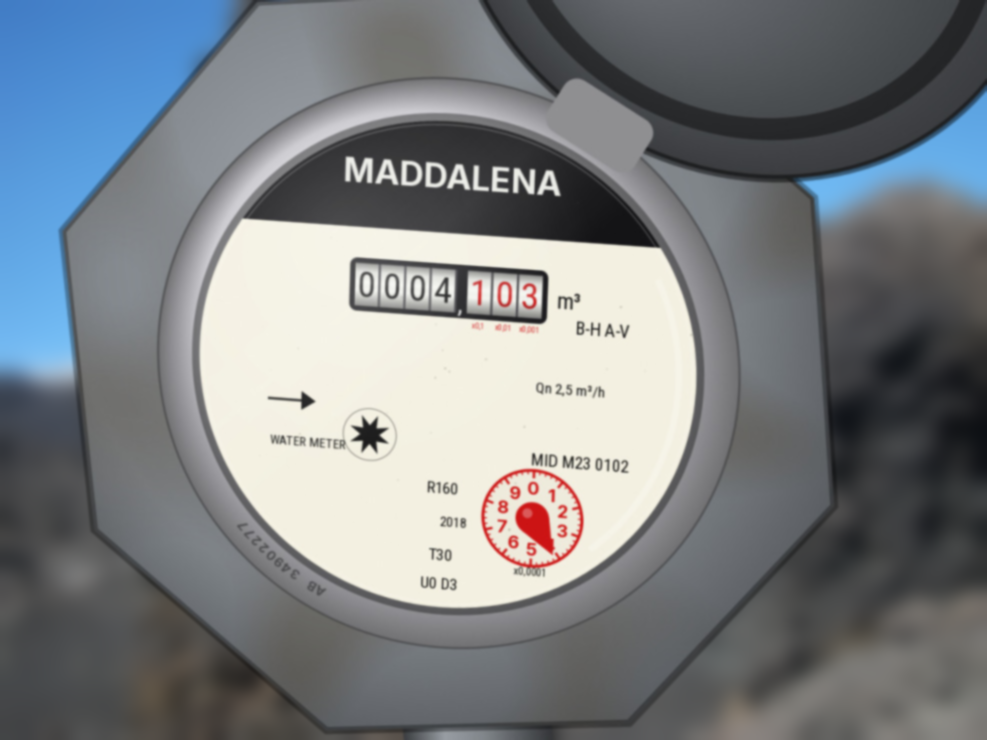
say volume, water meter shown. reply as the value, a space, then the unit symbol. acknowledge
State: 4.1034 m³
